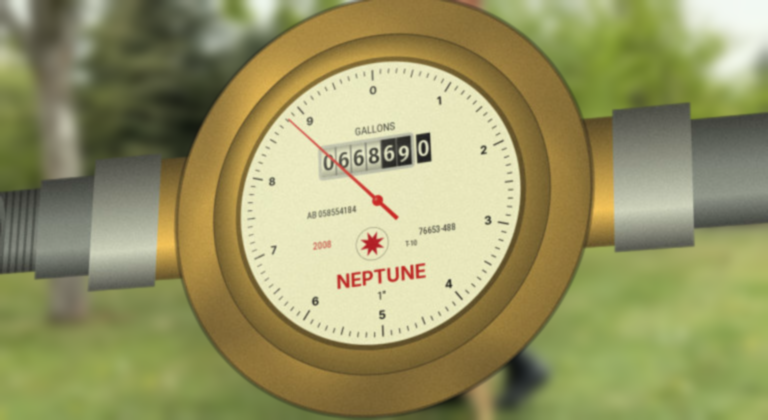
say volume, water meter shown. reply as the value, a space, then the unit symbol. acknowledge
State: 668688.8 gal
